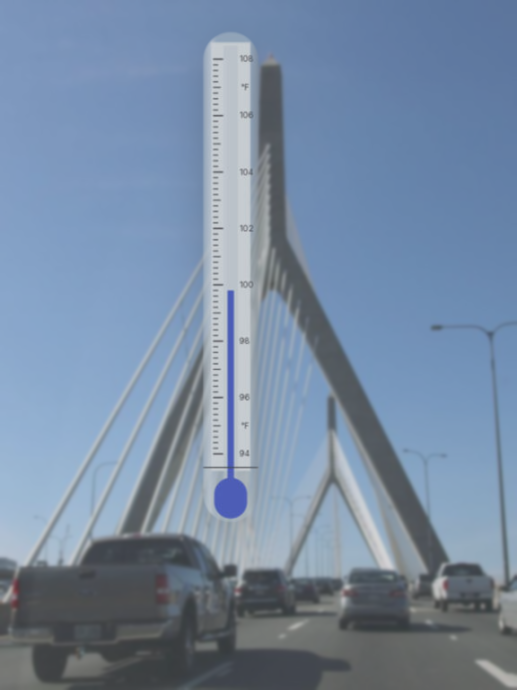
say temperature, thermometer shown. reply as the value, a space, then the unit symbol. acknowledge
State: 99.8 °F
